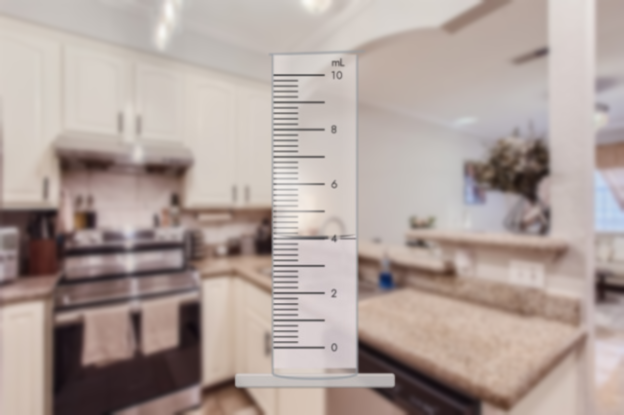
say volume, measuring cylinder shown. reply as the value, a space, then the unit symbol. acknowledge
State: 4 mL
